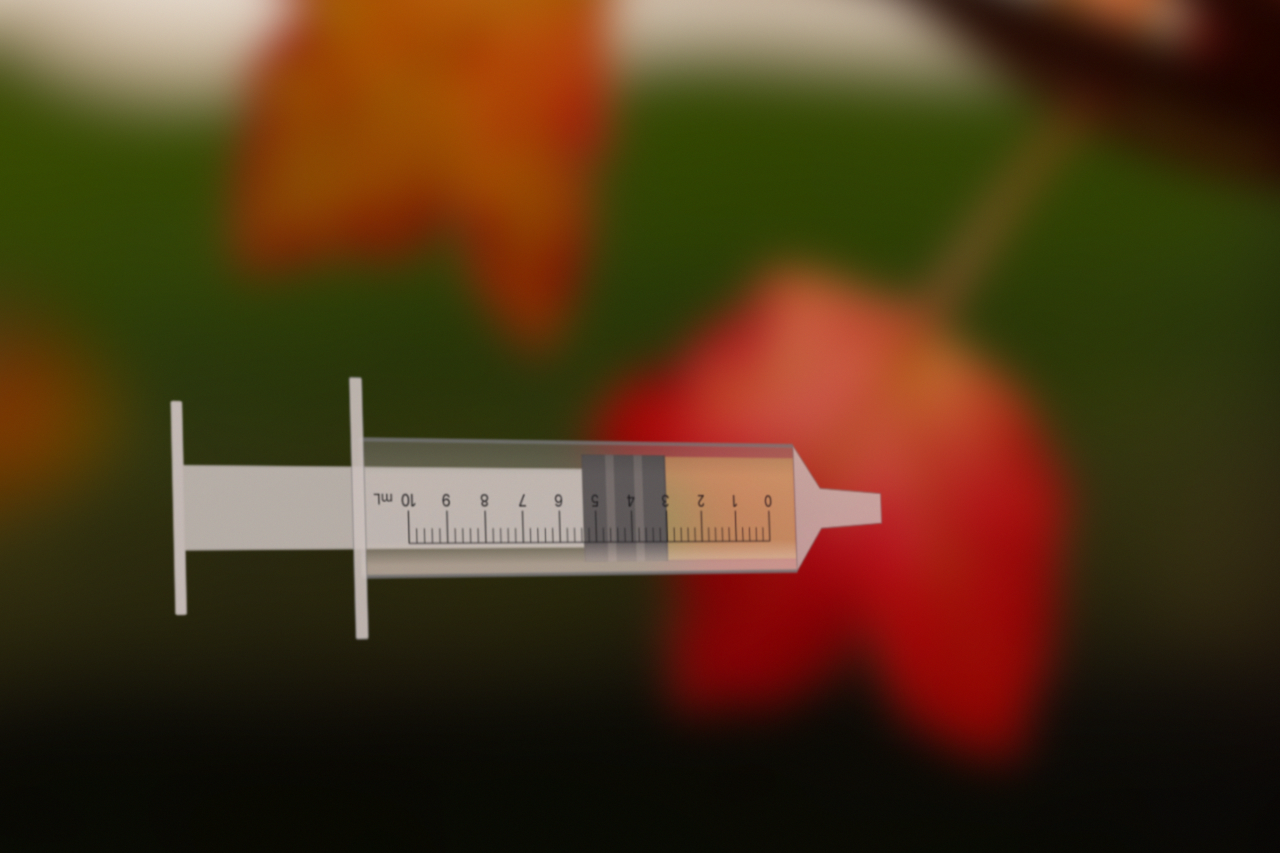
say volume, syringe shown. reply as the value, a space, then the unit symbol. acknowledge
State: 3 mL
